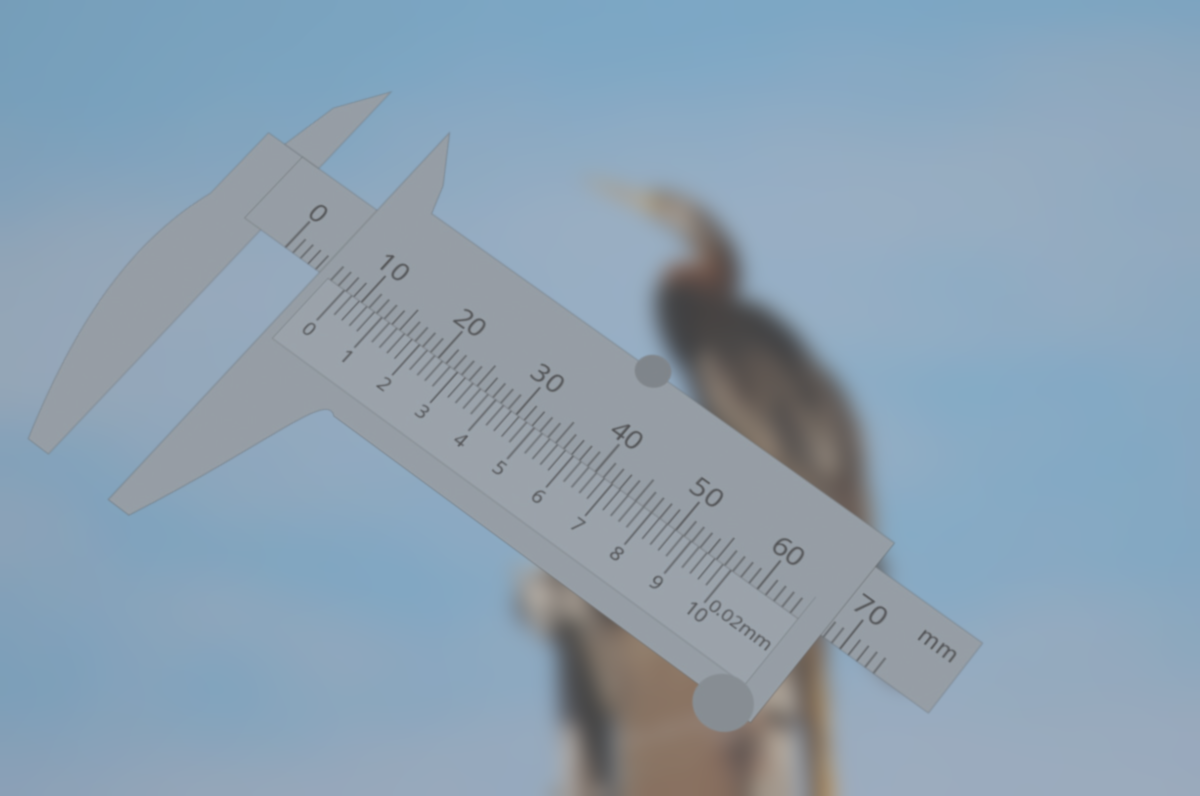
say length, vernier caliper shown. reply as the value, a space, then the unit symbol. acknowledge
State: 7.8 mm
